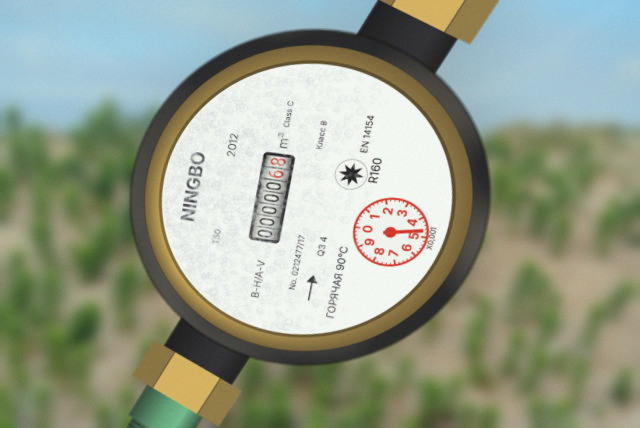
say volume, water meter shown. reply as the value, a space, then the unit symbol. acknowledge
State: 0.684 m³
